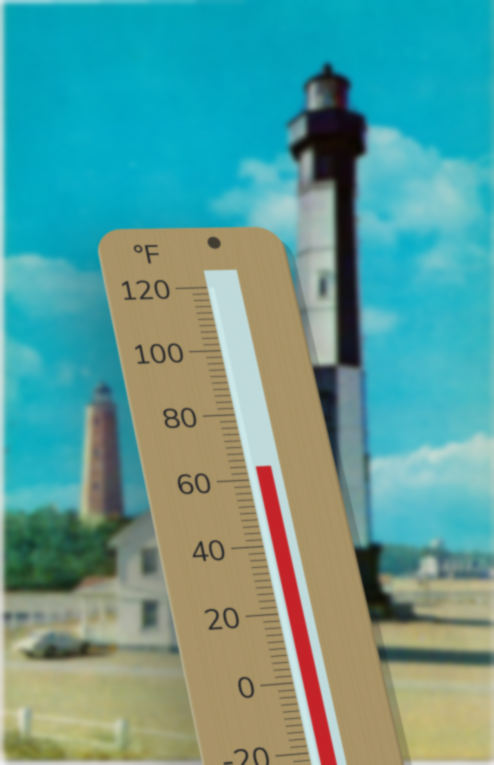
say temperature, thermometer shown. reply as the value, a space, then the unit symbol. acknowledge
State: 64 °F
